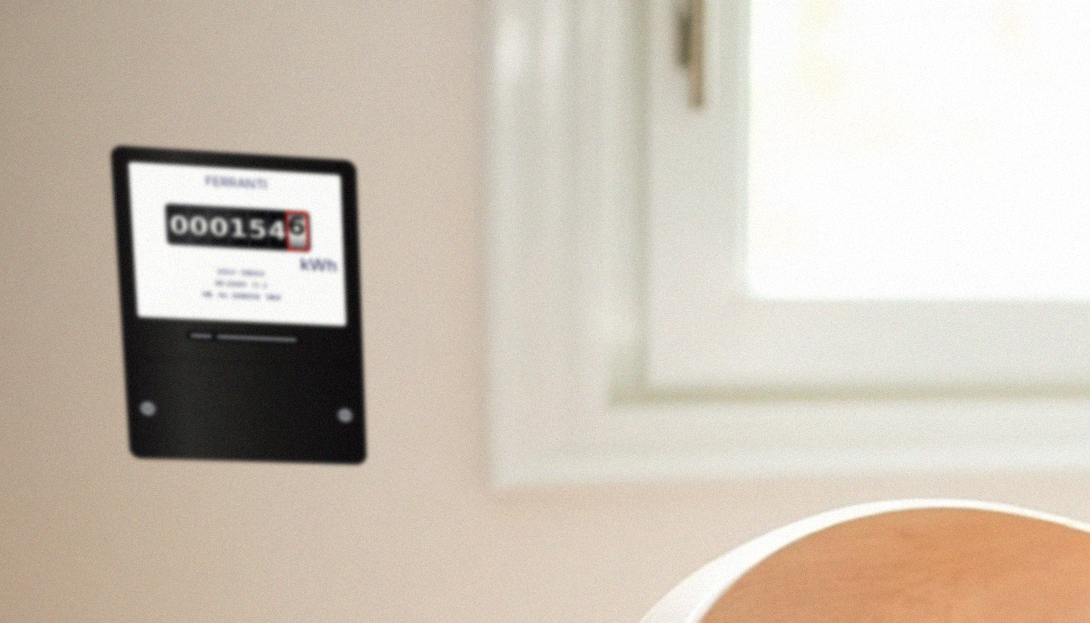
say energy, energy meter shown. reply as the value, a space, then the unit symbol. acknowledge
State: 154.6 kWh
